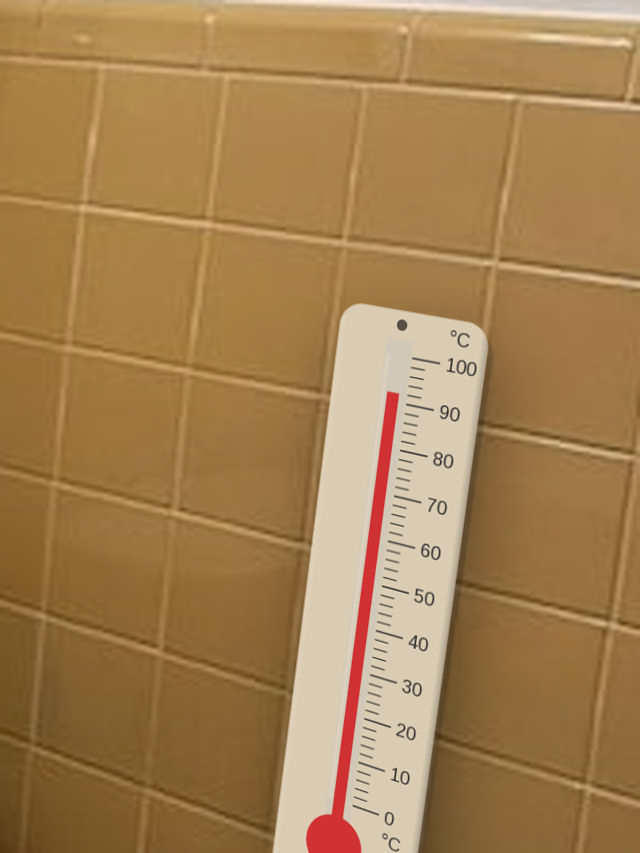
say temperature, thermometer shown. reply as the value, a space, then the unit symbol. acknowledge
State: 92 °C
